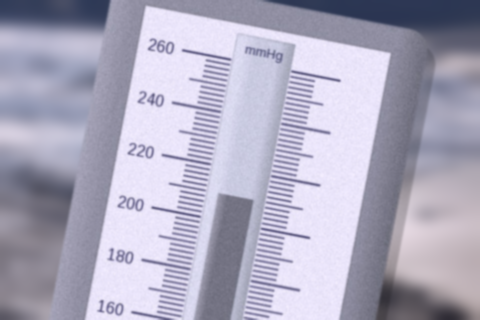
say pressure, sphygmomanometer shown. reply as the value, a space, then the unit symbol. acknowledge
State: 210 mmHg
